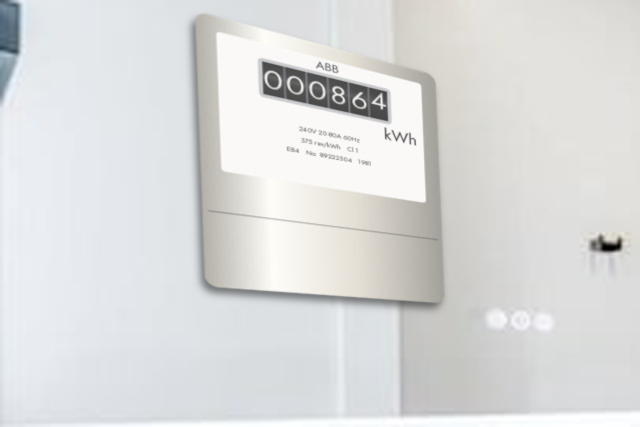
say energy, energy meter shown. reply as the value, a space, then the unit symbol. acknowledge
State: 864 kWh
